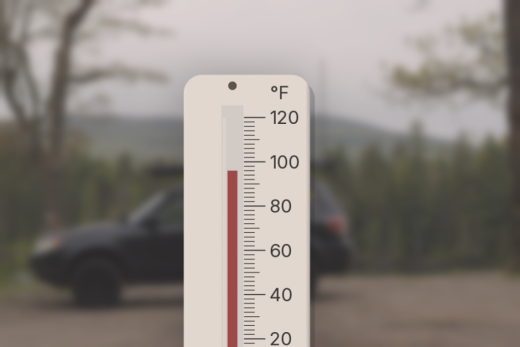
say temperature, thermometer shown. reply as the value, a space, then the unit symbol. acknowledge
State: 96 °F
